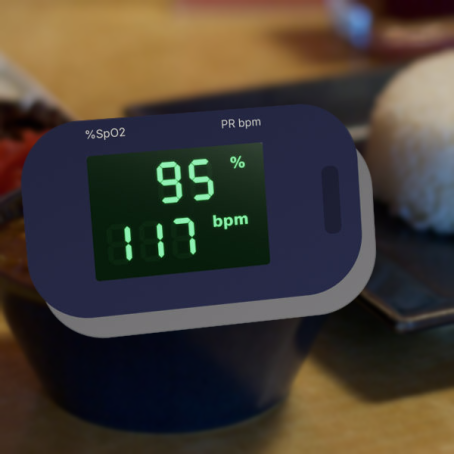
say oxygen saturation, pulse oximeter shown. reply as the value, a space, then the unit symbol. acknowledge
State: 95 %
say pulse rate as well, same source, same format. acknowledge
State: 117 bpm
